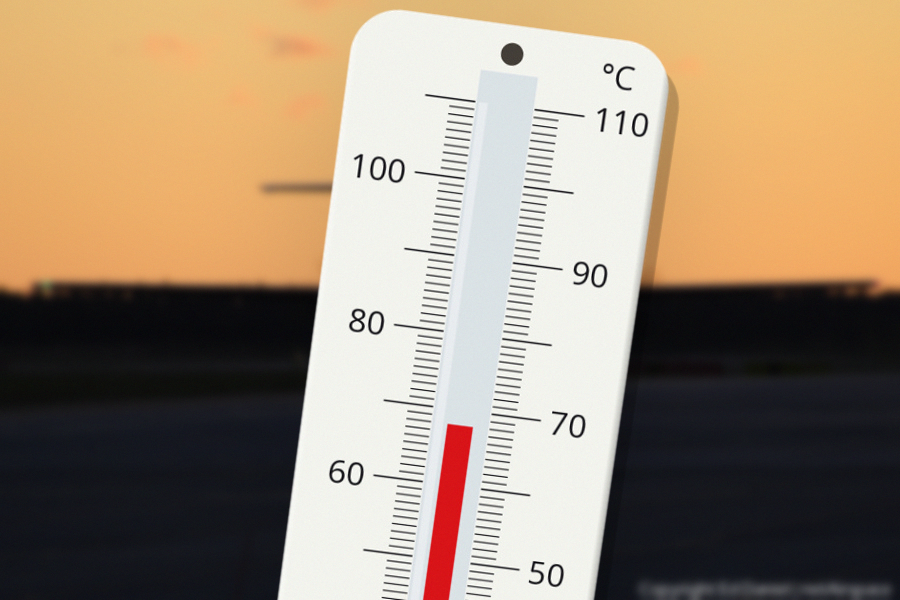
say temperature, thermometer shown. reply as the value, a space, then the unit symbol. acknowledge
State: 68 °C
